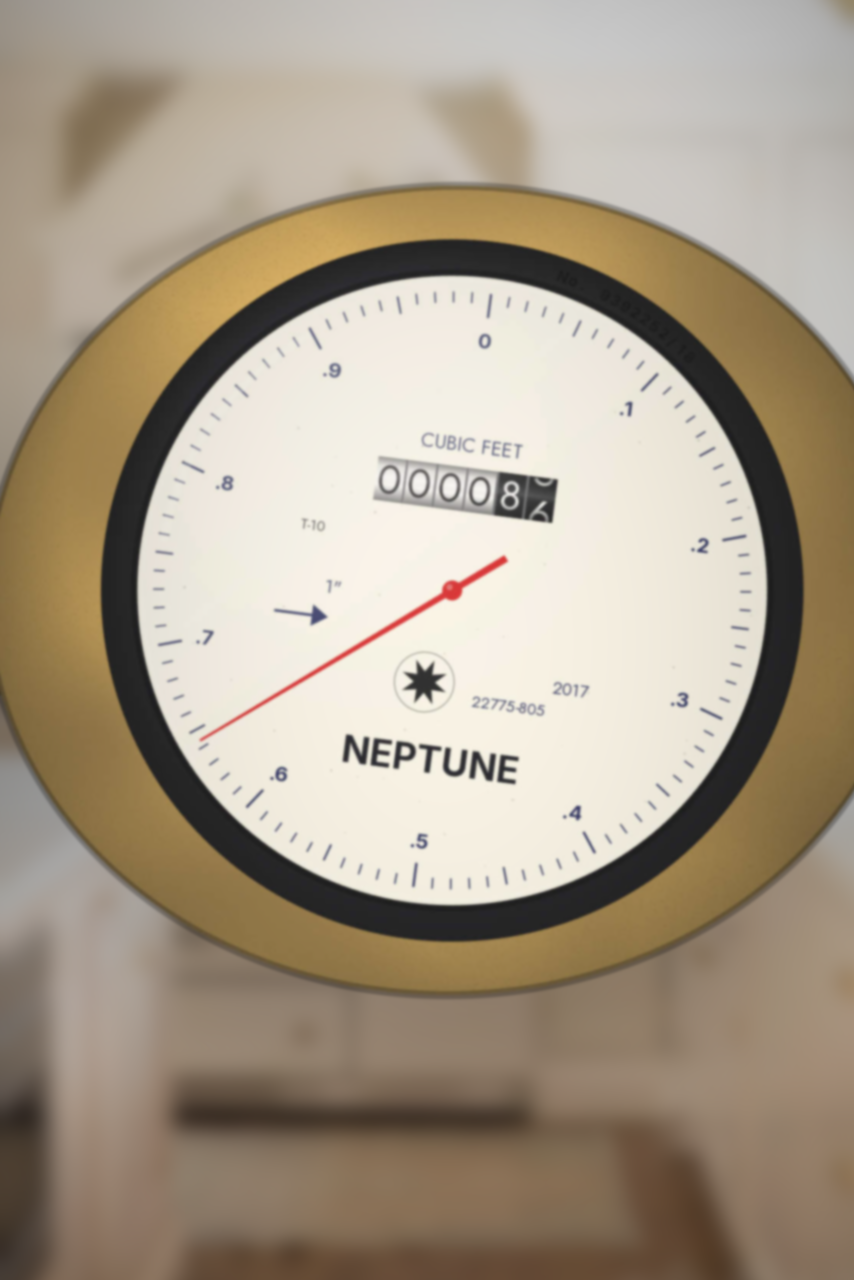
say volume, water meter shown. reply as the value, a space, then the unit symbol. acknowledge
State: 85.64 ft³
